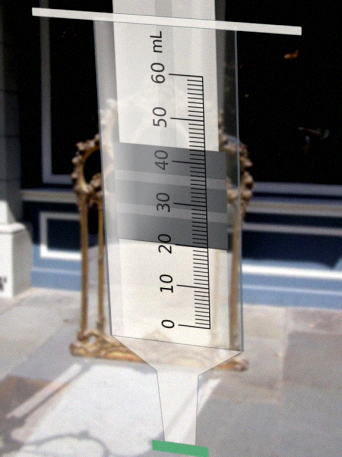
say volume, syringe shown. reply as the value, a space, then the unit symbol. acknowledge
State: 20 mL
